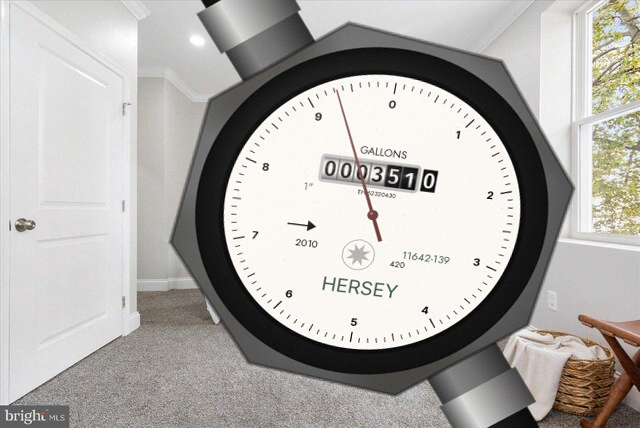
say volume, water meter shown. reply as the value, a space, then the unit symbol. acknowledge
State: 3509.3 gal
